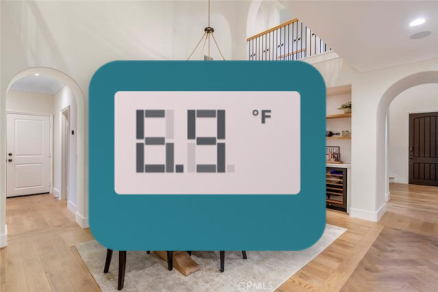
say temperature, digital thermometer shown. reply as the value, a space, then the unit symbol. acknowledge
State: 6.9 °F
